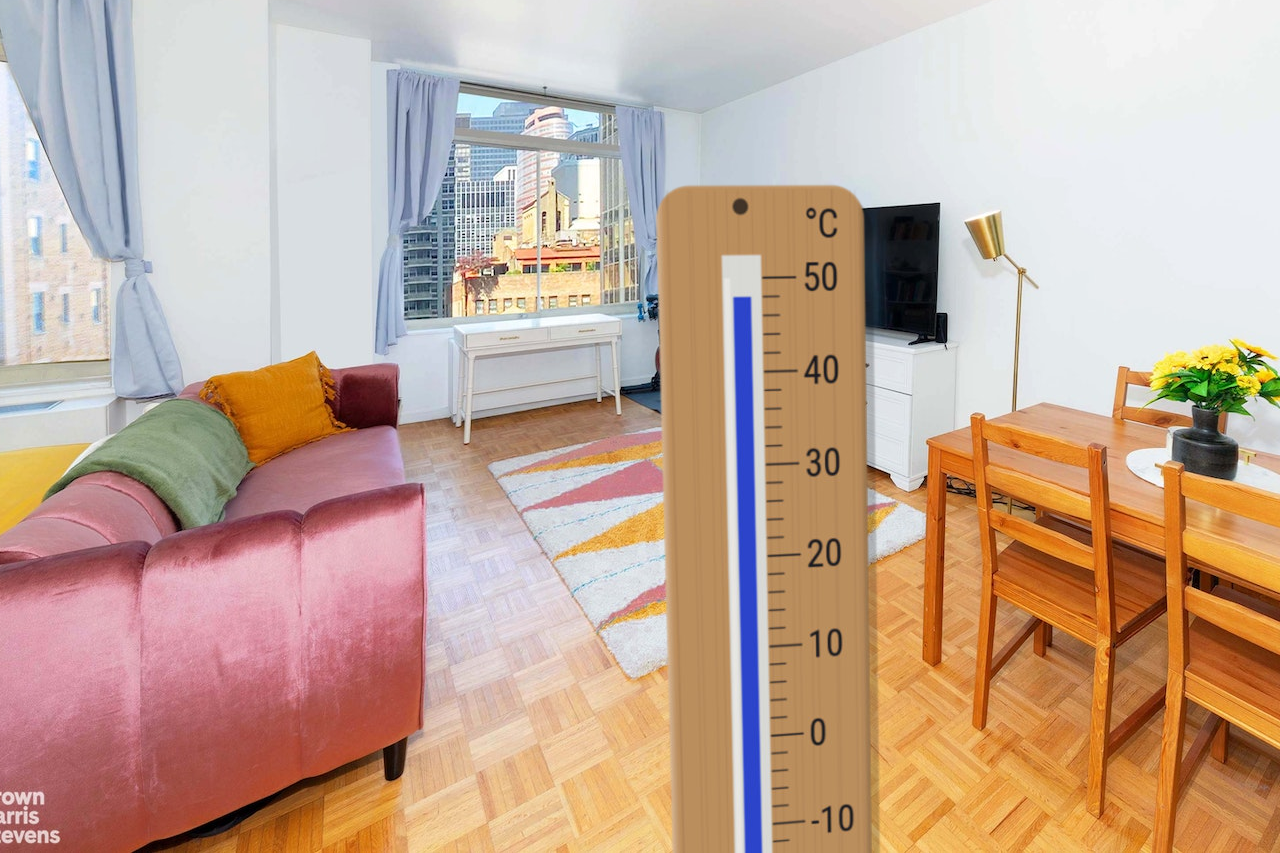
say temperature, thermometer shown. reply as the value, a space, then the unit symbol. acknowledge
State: 48 °C
